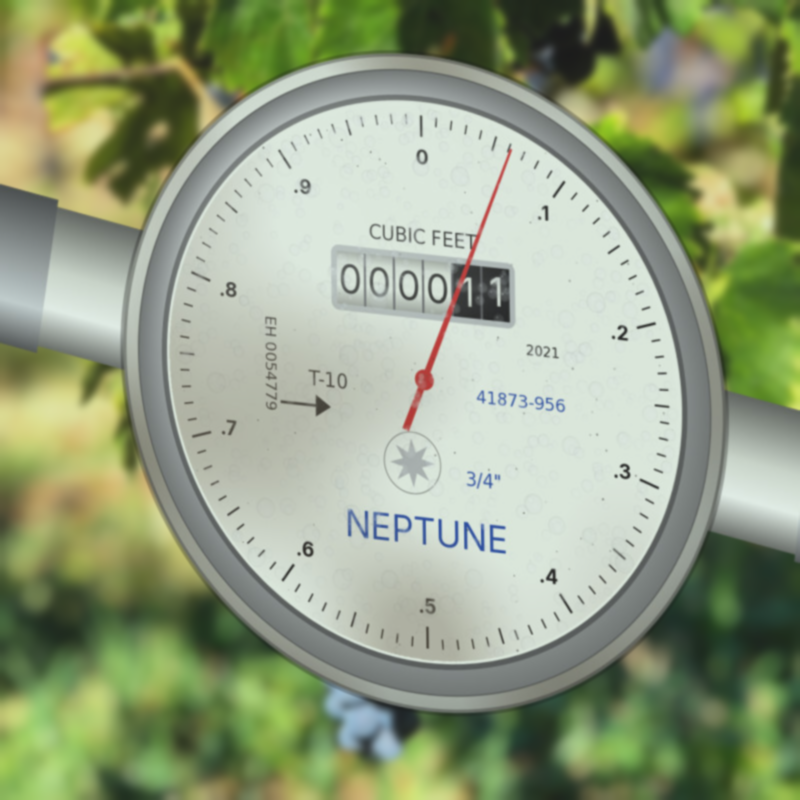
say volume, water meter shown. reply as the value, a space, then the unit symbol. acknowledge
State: 11.06 ft³
